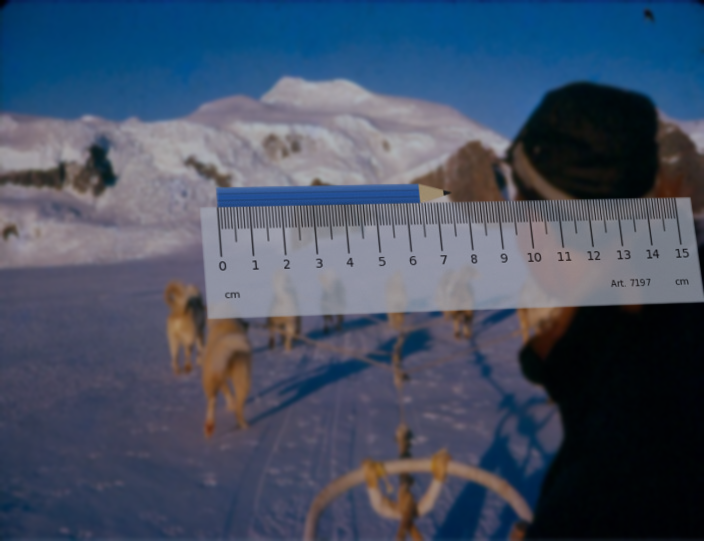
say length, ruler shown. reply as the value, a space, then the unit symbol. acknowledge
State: 7.5 cm
